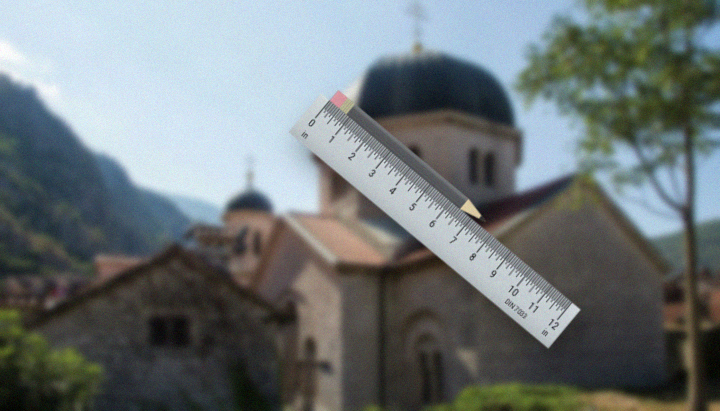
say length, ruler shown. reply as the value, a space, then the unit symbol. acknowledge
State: 7.5 in
